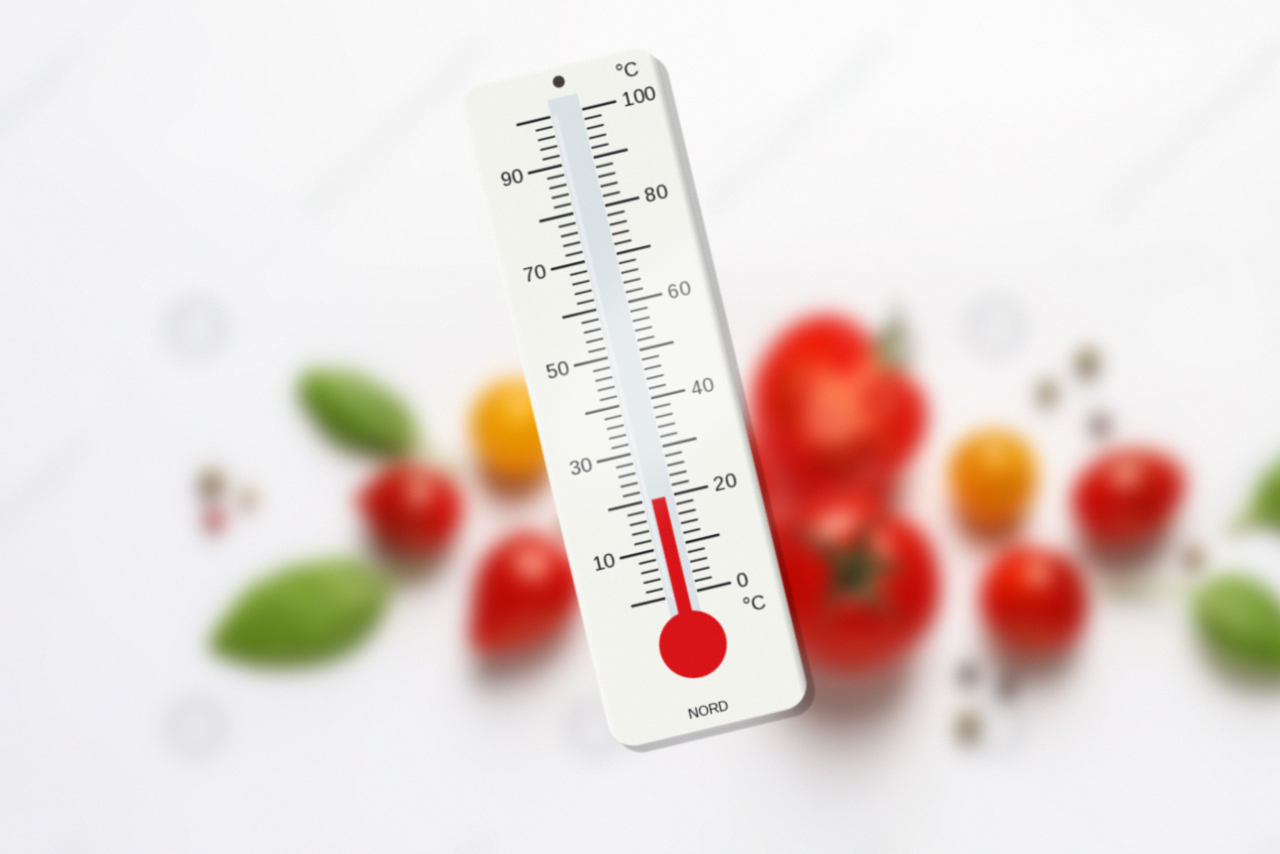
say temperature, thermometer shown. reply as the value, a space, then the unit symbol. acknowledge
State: 20 °C
